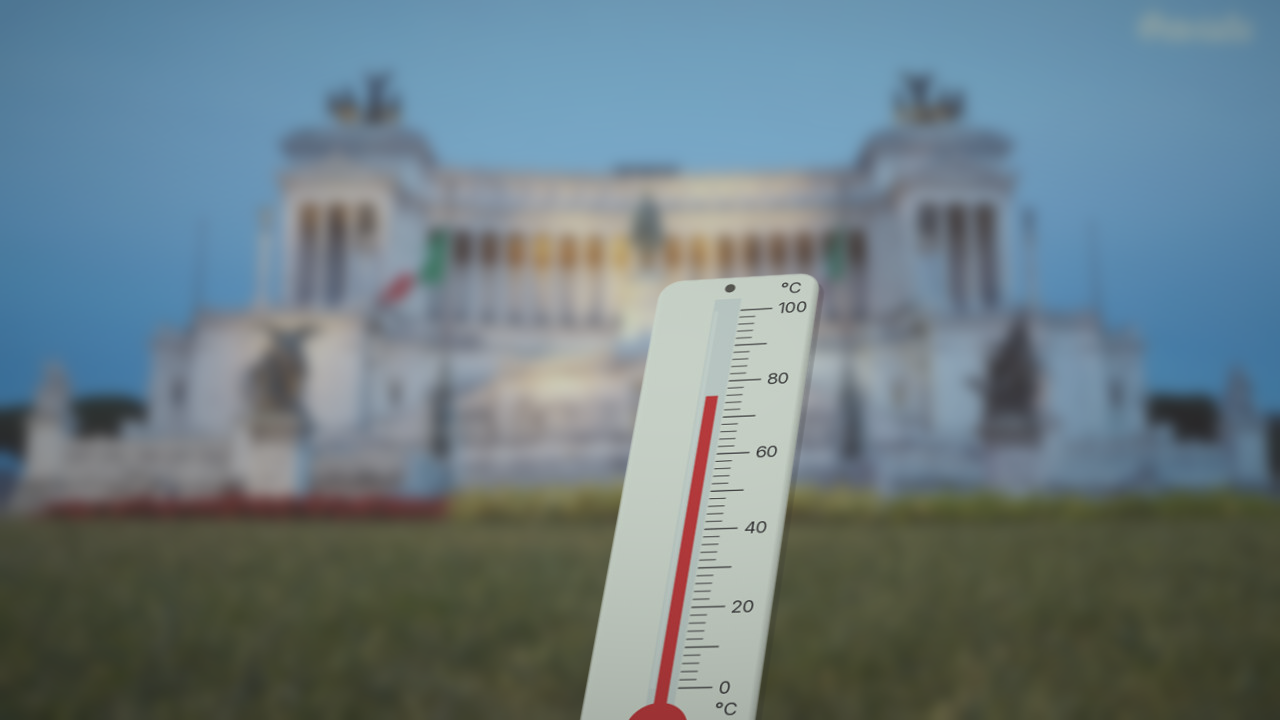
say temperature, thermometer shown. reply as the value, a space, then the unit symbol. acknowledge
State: 76 °C
